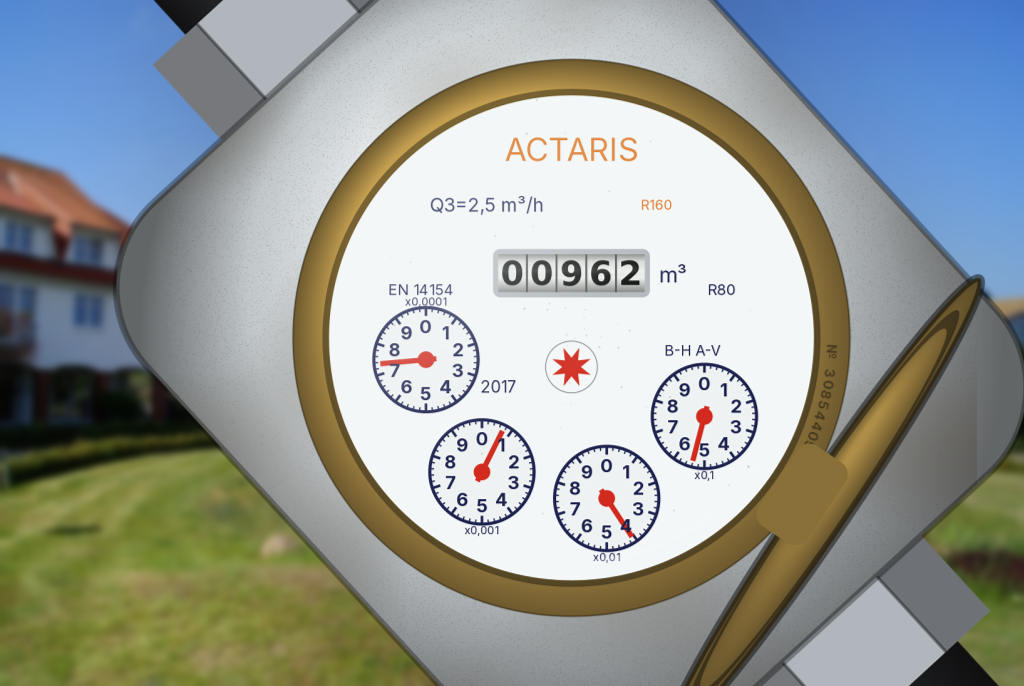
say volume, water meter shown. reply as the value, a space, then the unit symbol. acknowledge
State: 962.5407 m³
